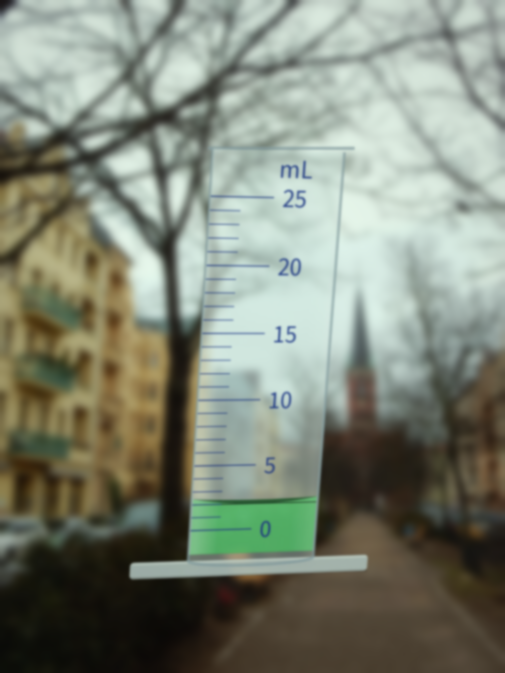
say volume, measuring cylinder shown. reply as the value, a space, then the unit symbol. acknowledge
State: 2 mL
